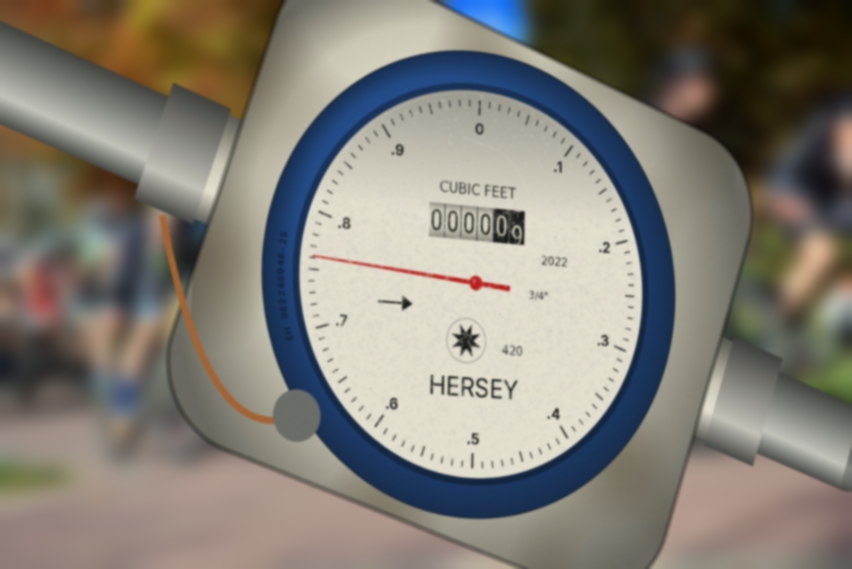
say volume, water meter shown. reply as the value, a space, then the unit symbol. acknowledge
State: 8.76 ft³
